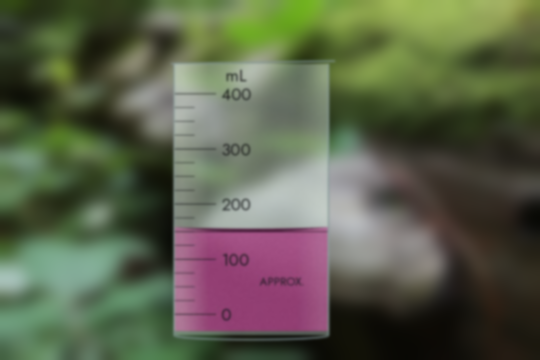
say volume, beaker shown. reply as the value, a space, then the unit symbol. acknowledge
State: 150 mL
